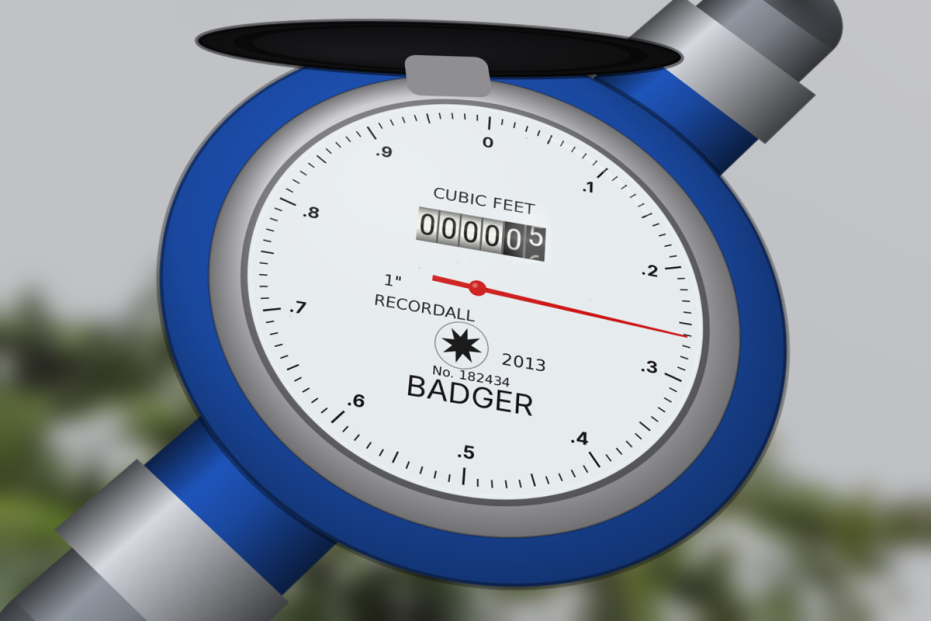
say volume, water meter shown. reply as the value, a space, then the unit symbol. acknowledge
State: 5.26 ft³
